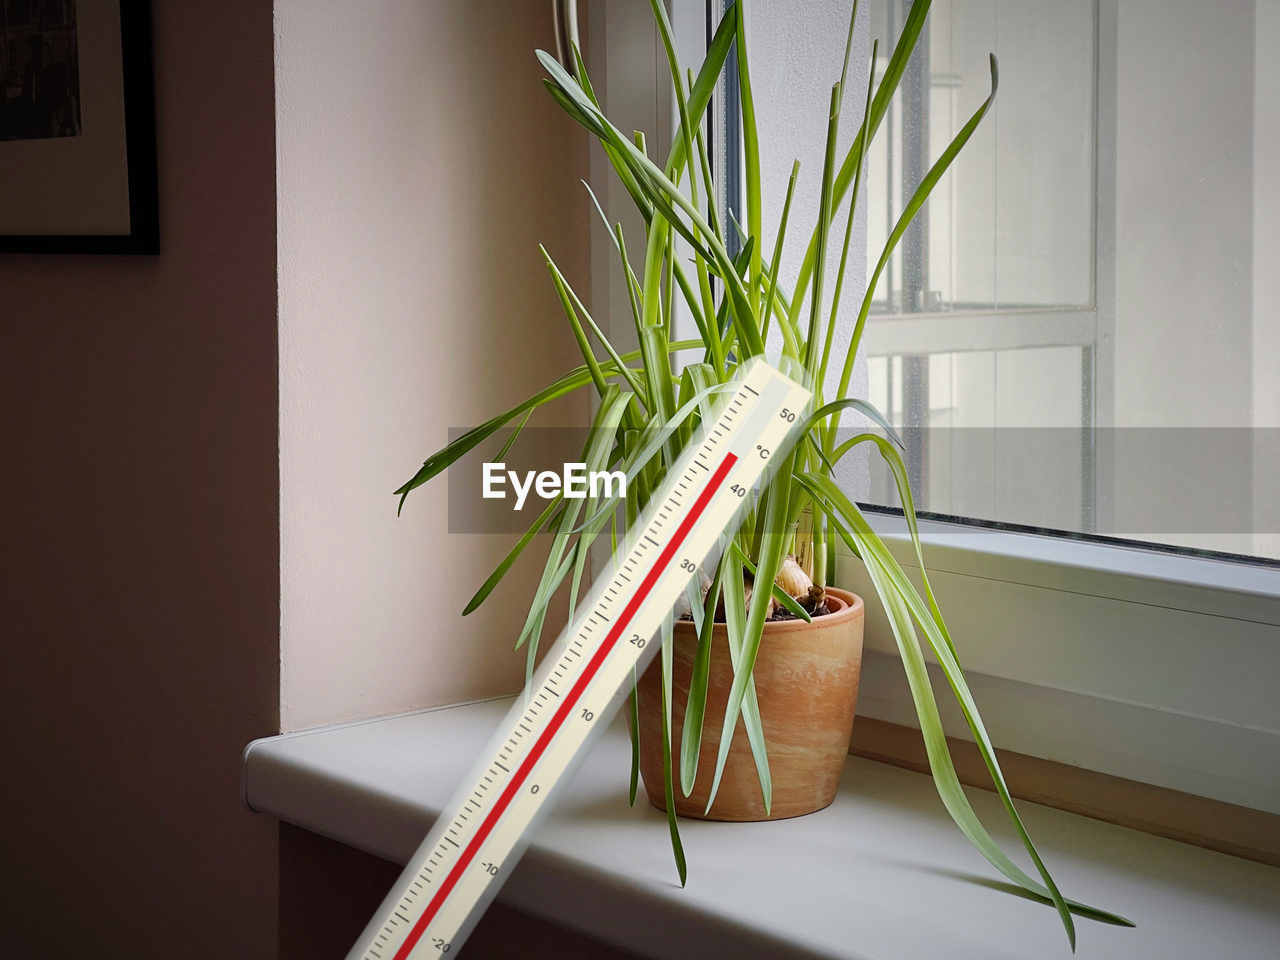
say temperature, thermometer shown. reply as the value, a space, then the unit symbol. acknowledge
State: 43 °C
